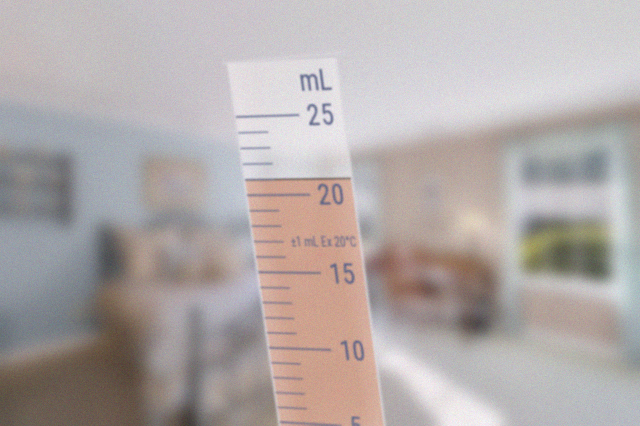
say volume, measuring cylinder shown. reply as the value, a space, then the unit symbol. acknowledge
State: 21 mL
